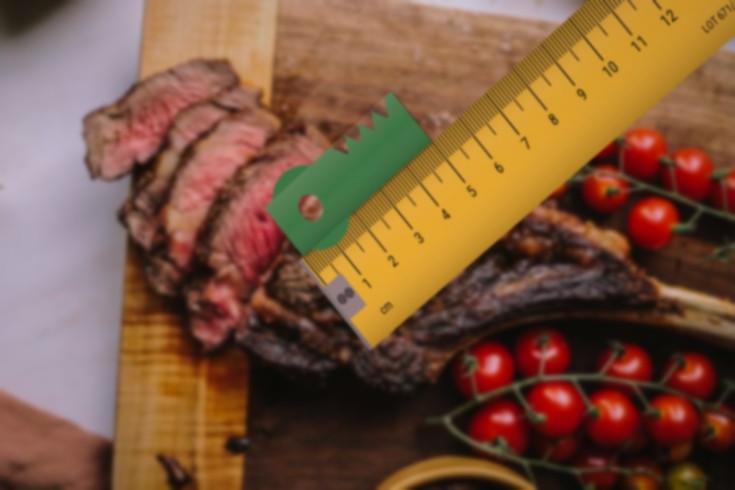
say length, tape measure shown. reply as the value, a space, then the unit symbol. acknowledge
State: 5 cm
